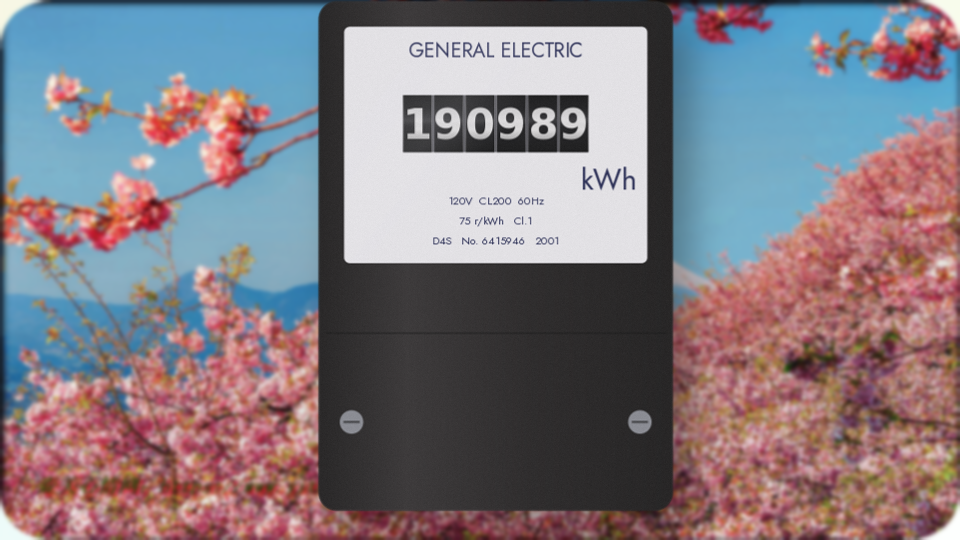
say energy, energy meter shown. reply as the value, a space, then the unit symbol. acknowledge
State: 190989 kWh
